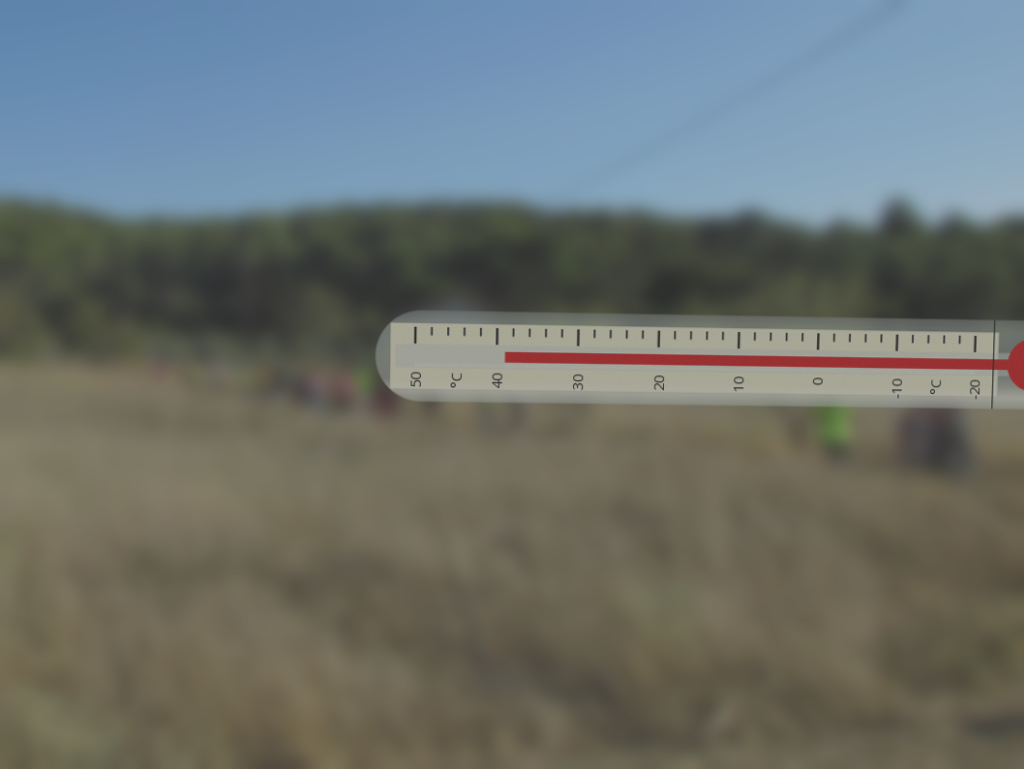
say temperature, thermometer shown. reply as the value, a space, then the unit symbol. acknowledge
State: 39 °C
